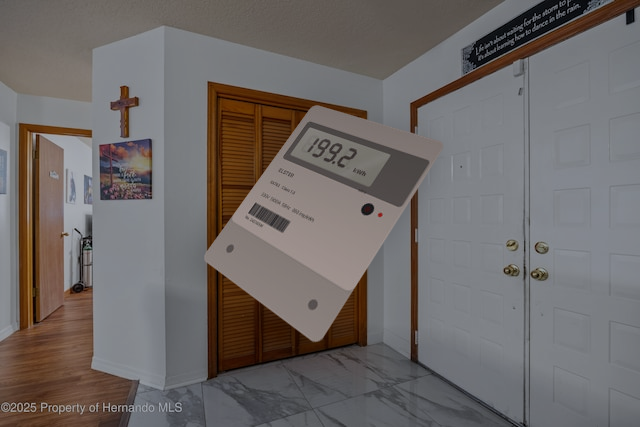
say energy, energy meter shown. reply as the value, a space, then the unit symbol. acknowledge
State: 199.2 kWh
